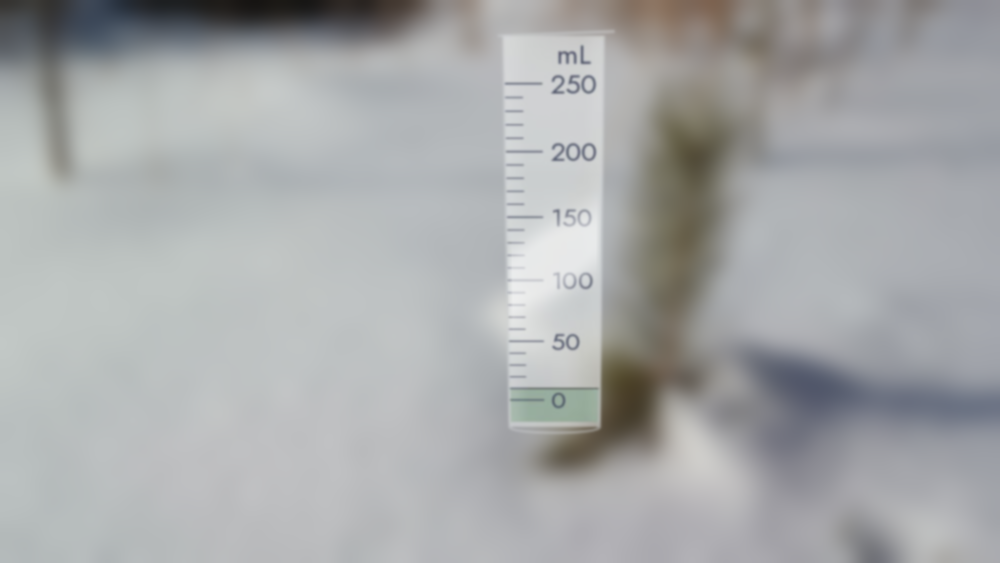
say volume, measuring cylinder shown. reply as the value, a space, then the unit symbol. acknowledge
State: 10 mL
